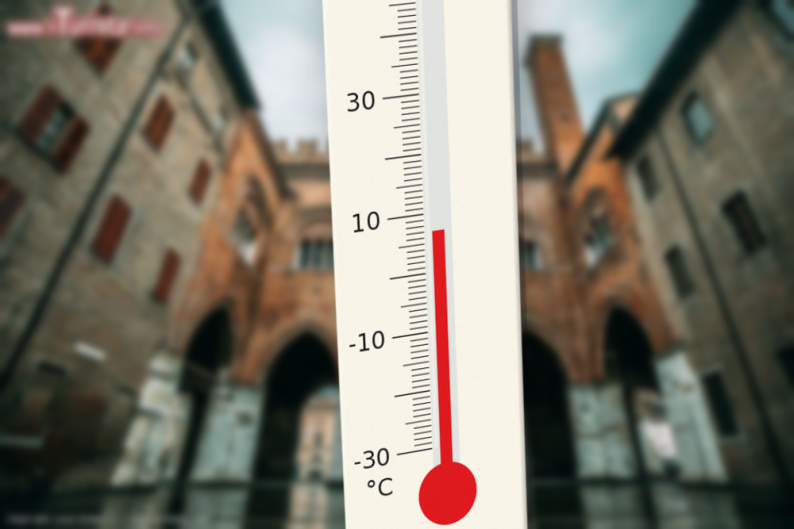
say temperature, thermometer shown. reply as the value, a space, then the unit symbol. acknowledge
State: 7 °C
